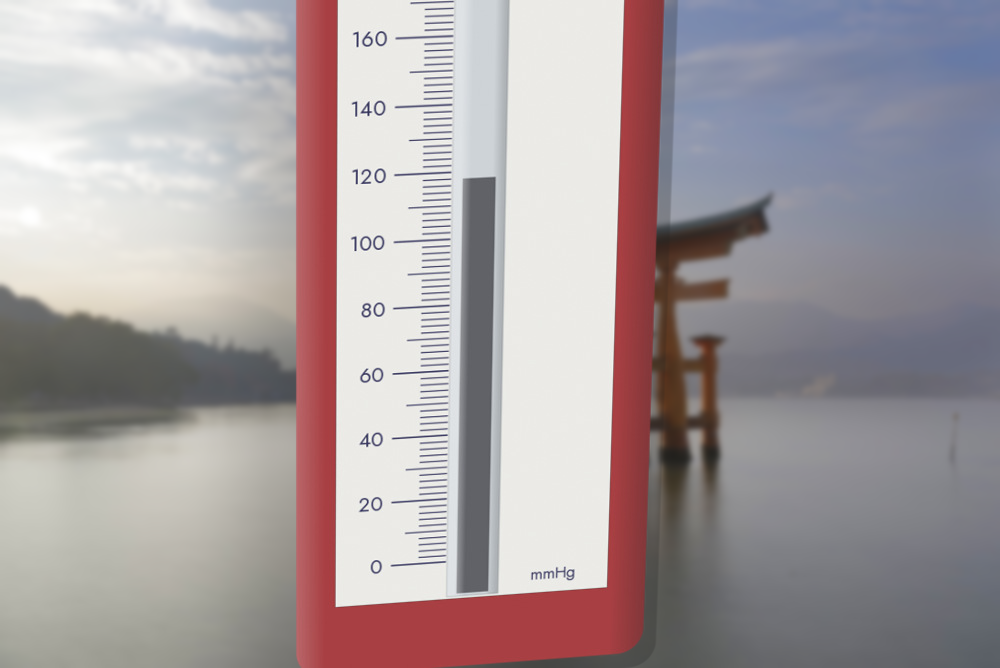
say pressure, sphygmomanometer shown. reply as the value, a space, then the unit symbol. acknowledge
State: 118 mmHg
